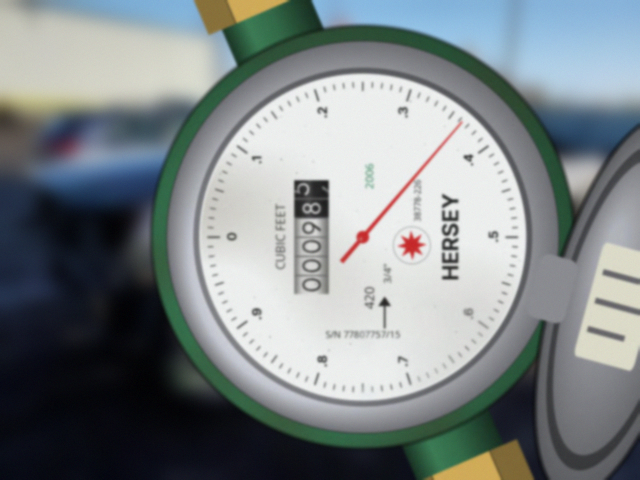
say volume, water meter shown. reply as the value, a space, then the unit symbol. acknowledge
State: 985.36 ft³
